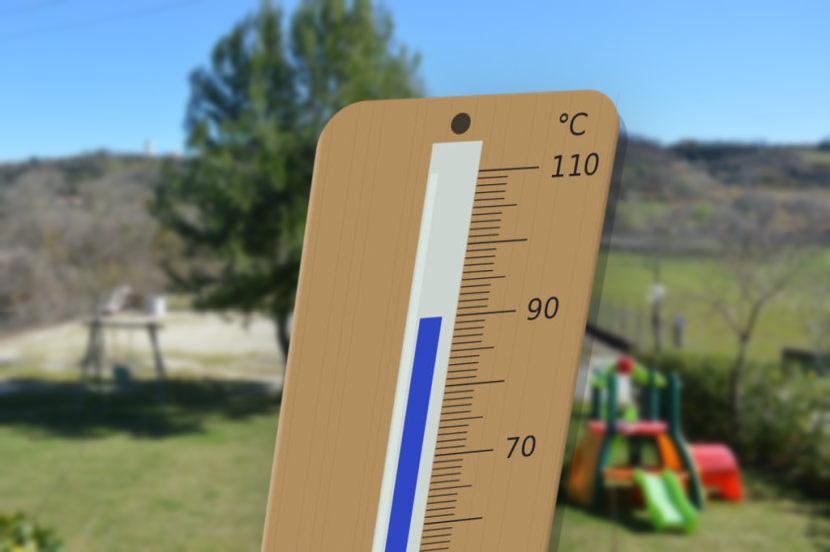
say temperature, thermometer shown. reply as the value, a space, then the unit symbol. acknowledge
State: 90 °C
